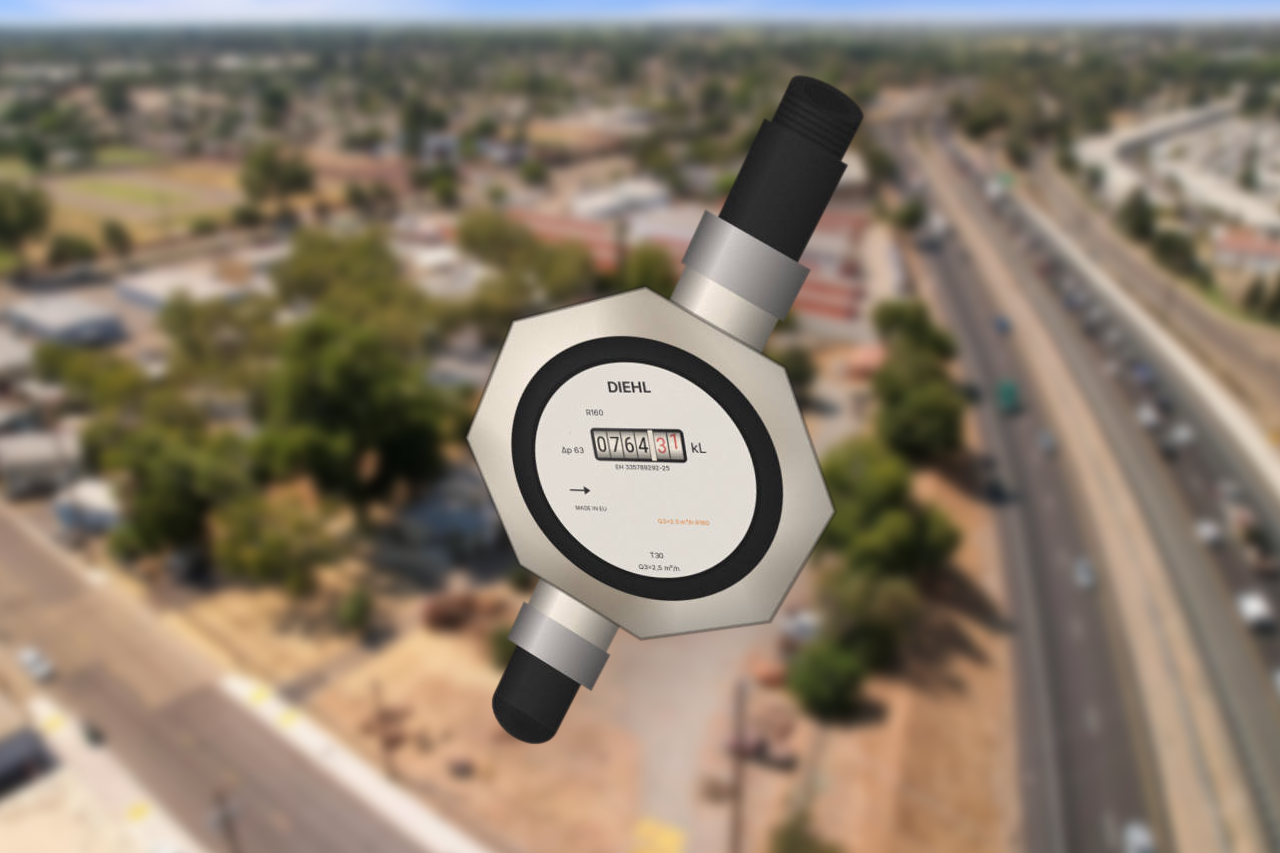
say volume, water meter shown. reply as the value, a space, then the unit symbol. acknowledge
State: 764.31 kL
